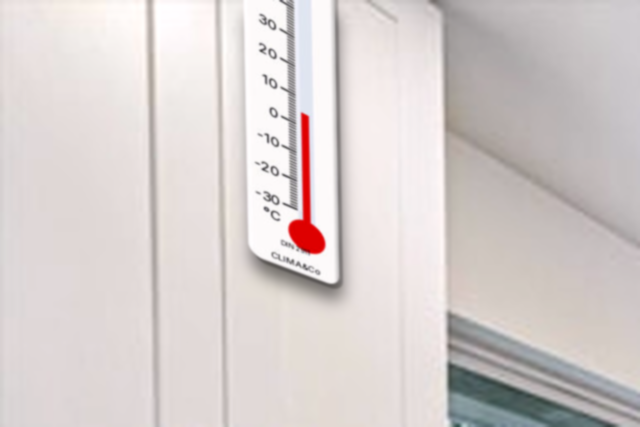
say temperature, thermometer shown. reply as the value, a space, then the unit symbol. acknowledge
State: 5 °C
